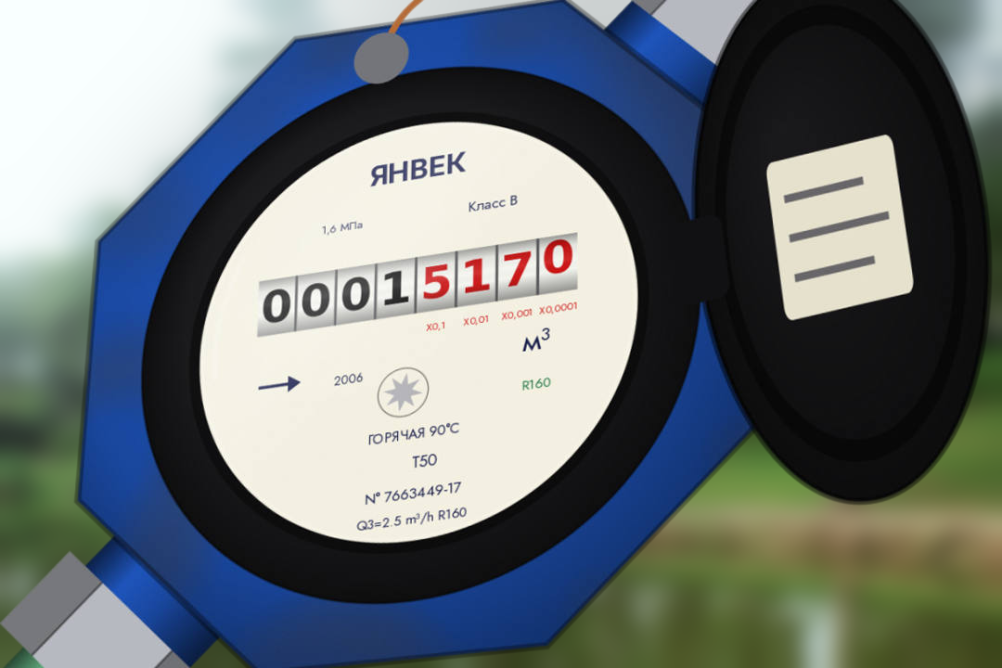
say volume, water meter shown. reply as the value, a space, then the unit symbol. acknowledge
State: 1.5170 m³
